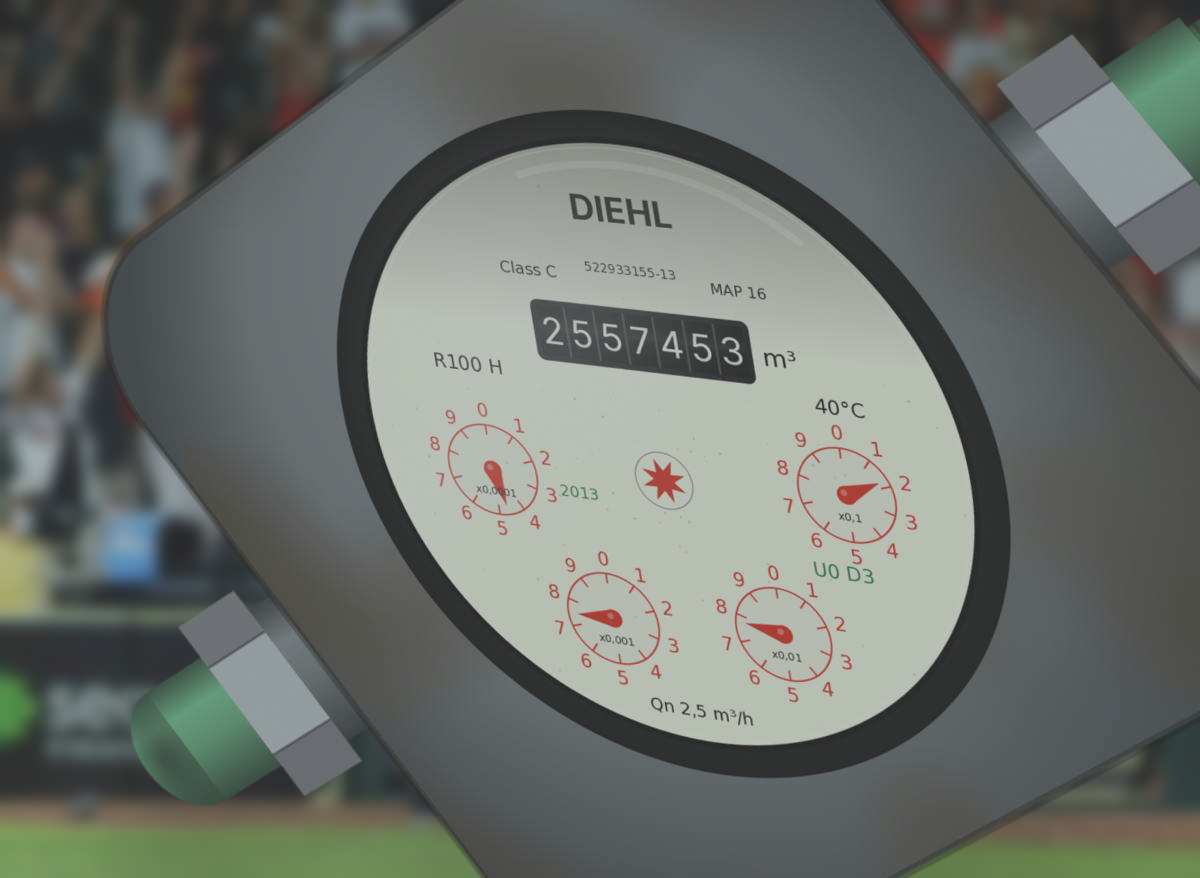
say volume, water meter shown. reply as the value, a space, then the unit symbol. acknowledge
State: 2557453.1774 m³
